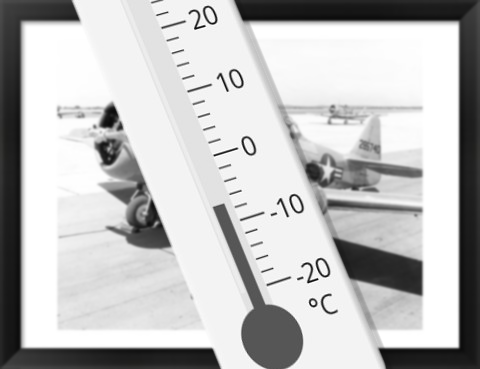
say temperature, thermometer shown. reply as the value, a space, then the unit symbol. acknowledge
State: -7 °C
